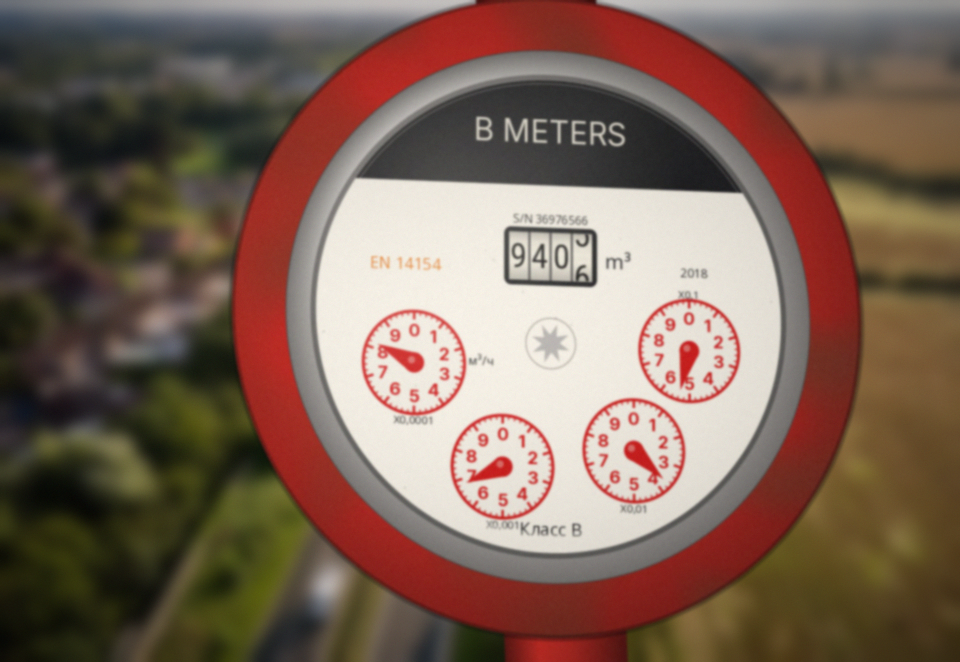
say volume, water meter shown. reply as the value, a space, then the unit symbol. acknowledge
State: 9405.5368 m³
